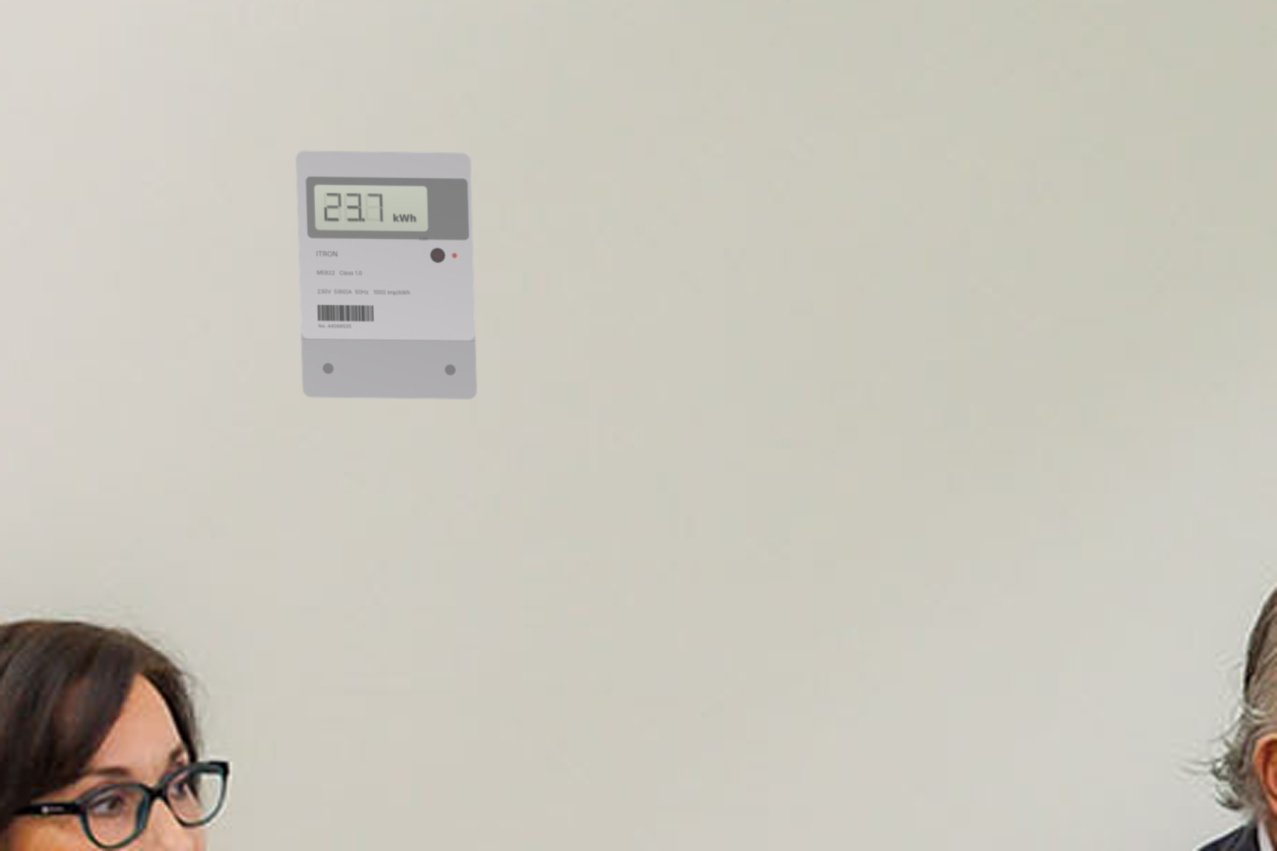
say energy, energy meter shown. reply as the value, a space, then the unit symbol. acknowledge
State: 23.7 kWh
